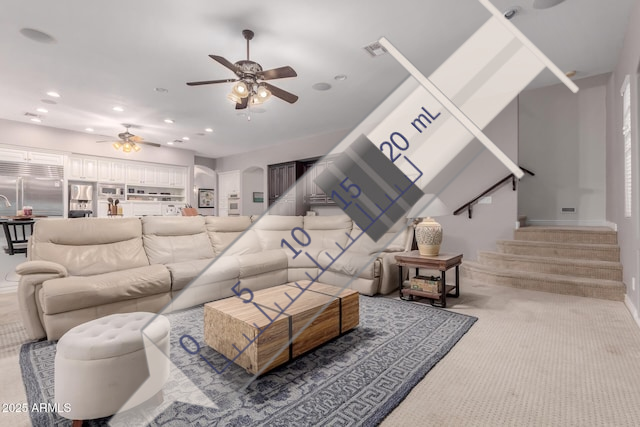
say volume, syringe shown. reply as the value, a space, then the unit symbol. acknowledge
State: 14 mL
